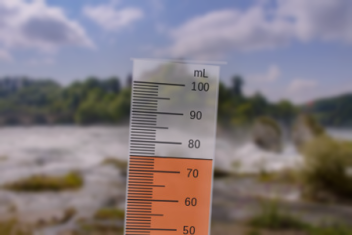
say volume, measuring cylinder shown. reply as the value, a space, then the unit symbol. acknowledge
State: 75 mL
